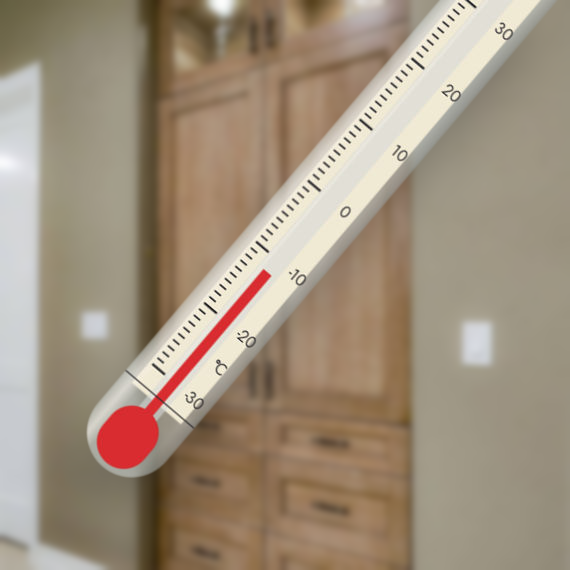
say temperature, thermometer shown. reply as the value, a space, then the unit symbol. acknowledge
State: -12 °C
